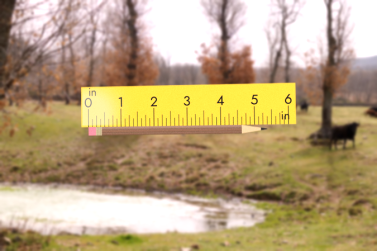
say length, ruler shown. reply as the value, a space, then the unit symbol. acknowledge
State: 5.375 in
